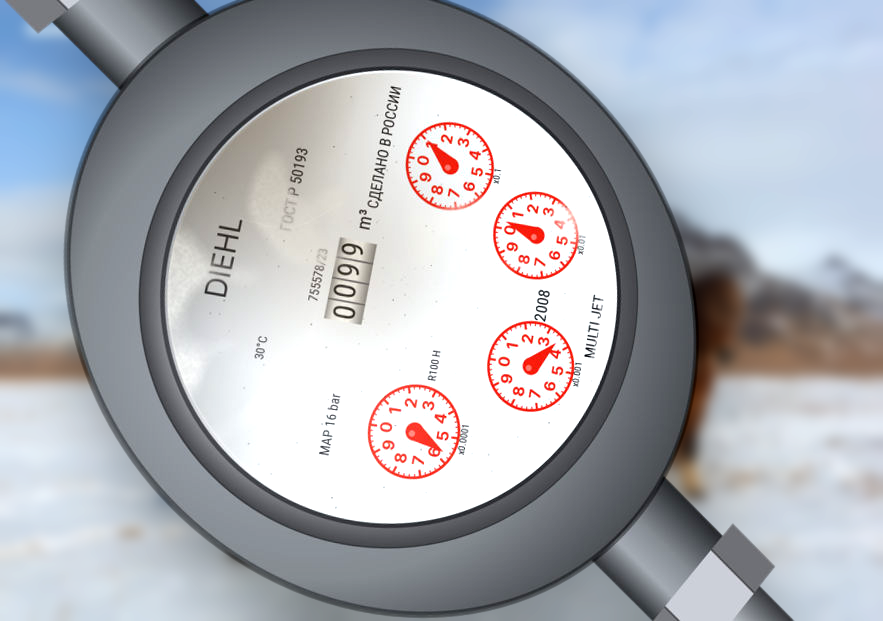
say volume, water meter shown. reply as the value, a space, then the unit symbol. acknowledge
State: 99.1035 m³
